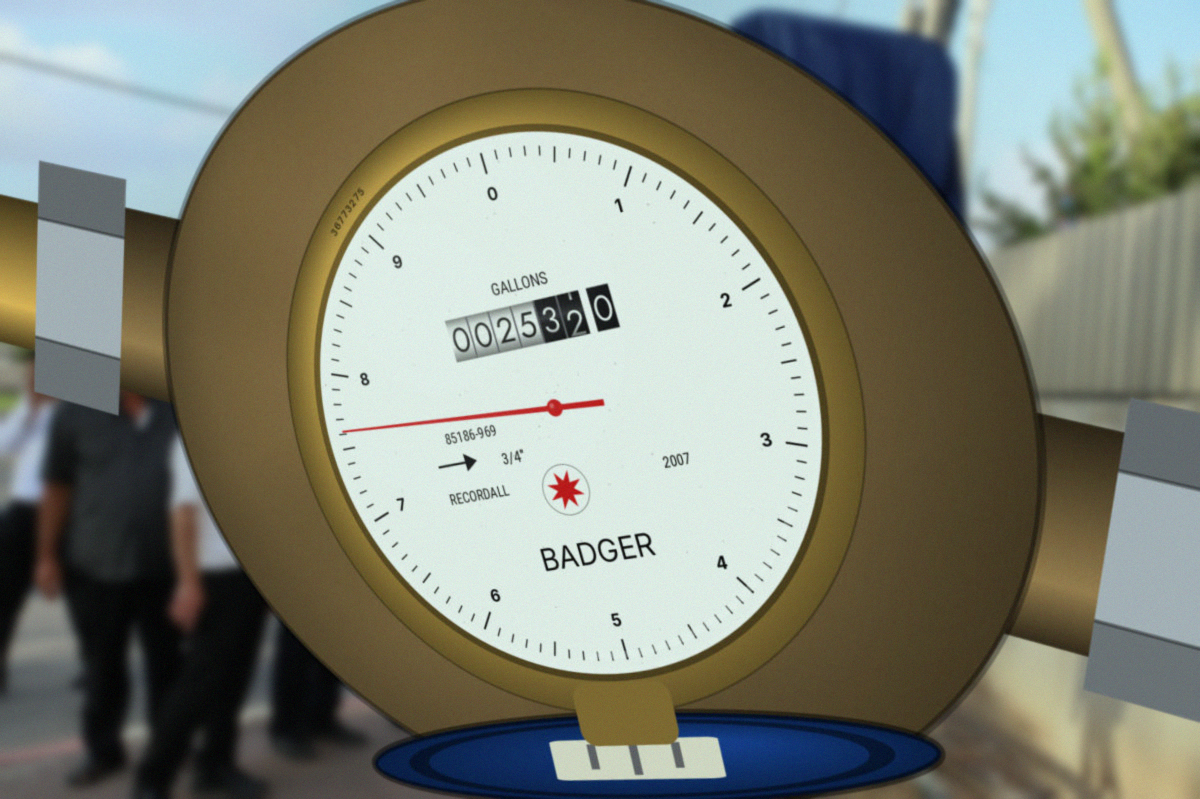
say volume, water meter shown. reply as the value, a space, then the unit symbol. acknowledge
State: 25317.6 gal
